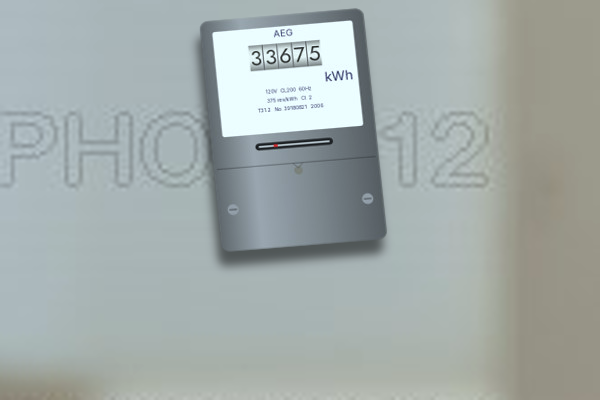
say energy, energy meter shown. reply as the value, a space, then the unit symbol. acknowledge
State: 33675 kWh
